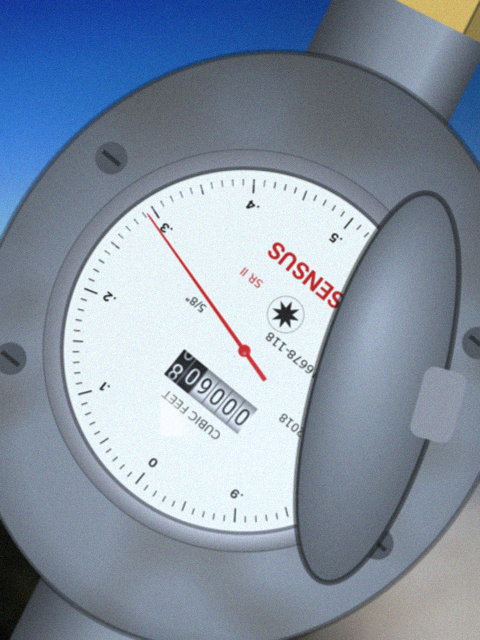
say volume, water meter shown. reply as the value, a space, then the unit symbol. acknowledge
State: 608.29 ft³
